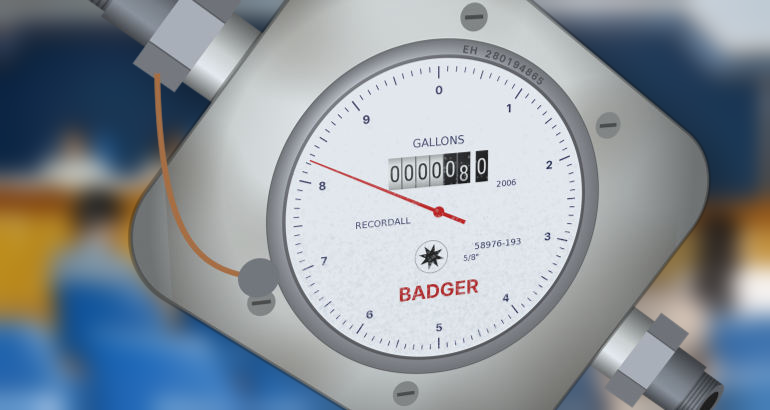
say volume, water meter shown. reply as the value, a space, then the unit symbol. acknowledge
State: 78.2 gal
